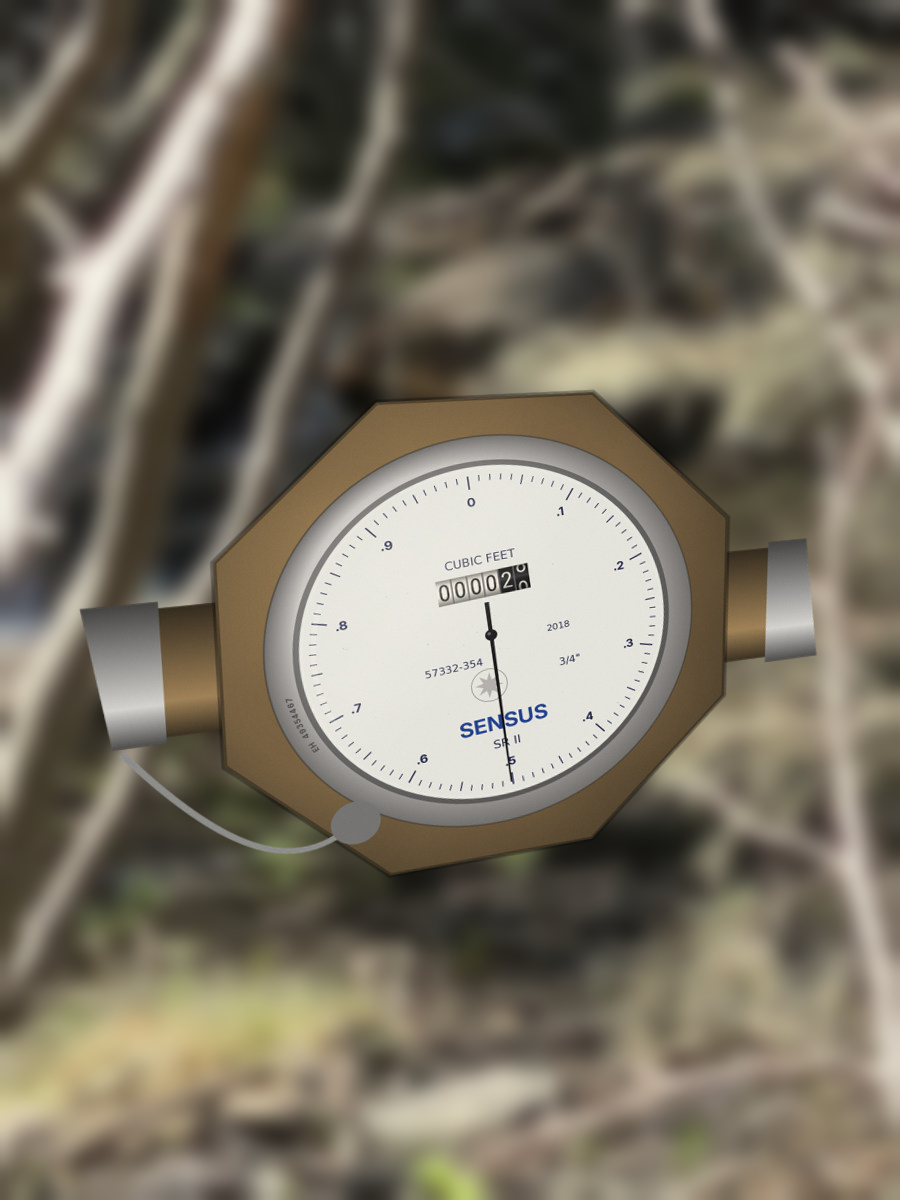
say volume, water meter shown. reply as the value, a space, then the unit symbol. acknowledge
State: 28.50 ft³
